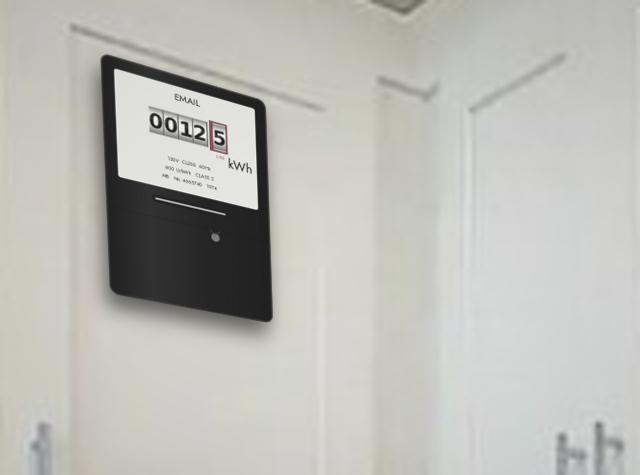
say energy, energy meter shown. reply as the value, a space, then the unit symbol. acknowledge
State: 12.5 kWh
